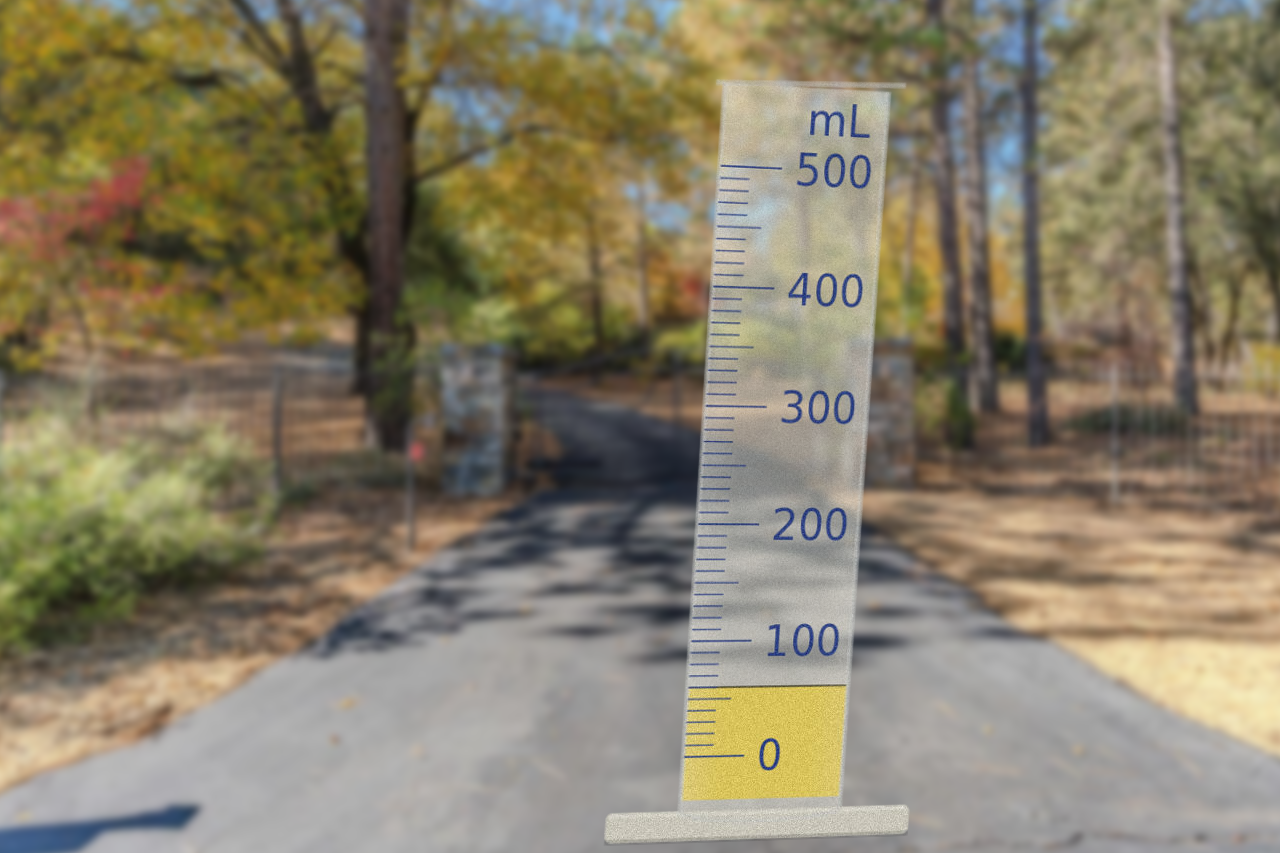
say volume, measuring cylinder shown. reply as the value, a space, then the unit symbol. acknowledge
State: 60 mL
